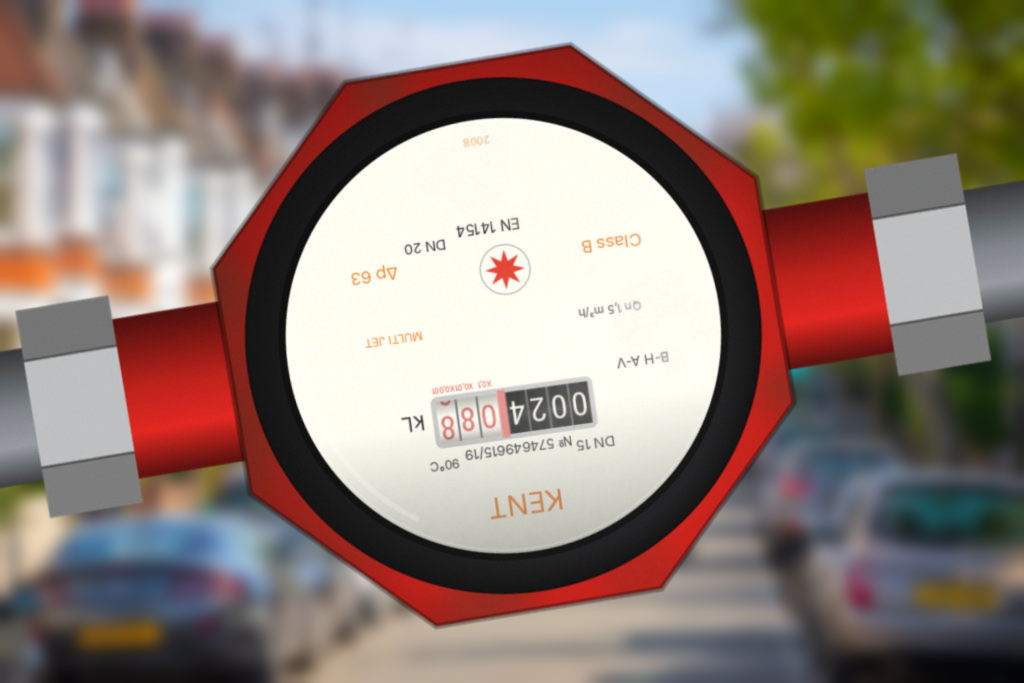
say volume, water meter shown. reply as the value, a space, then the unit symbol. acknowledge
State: 24.088 kL
